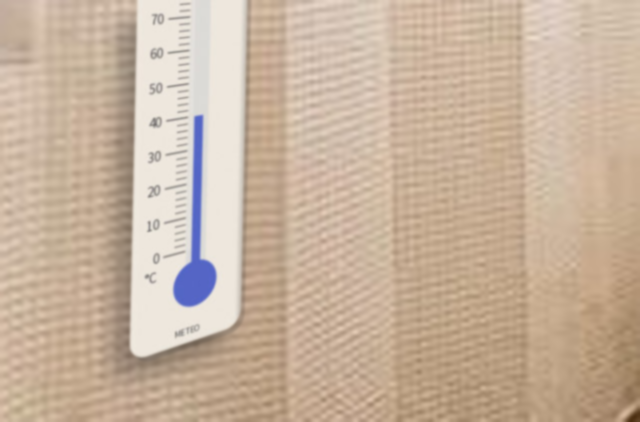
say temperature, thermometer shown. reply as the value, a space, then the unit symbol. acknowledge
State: 40 °C
